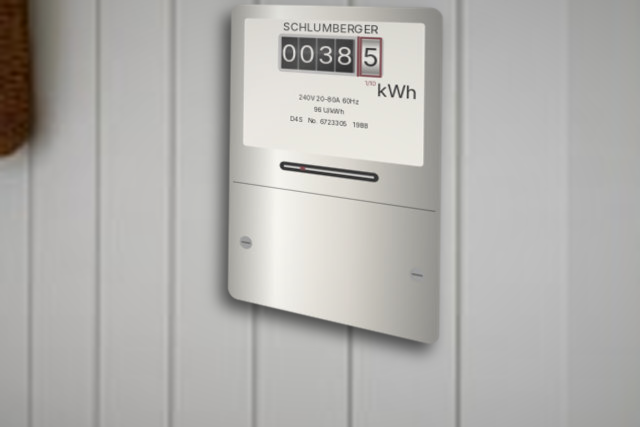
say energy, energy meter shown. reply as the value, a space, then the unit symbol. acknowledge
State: 38.5 kWh
